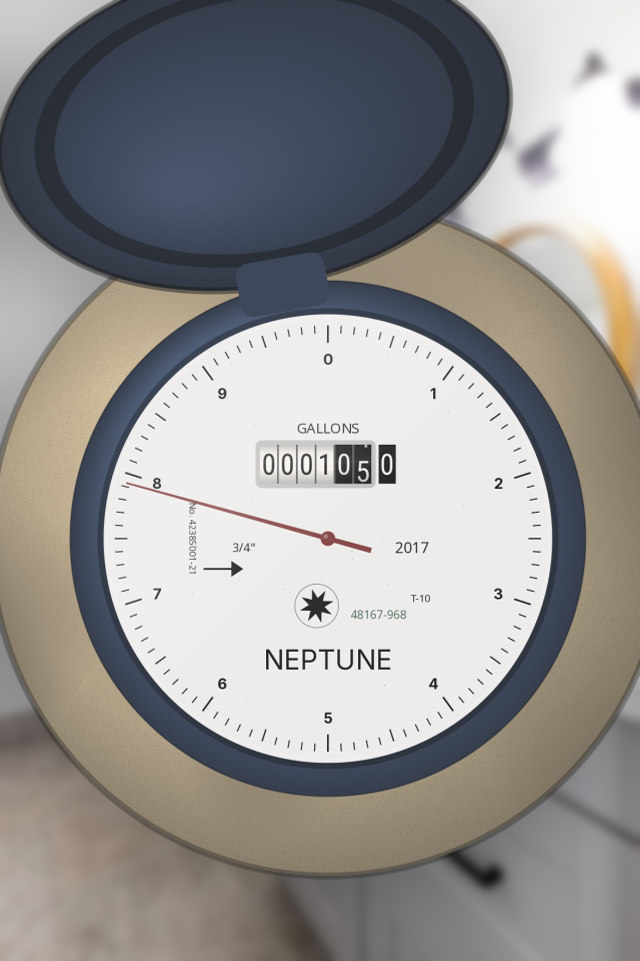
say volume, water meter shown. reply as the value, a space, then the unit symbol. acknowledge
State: 1047.9 gal
